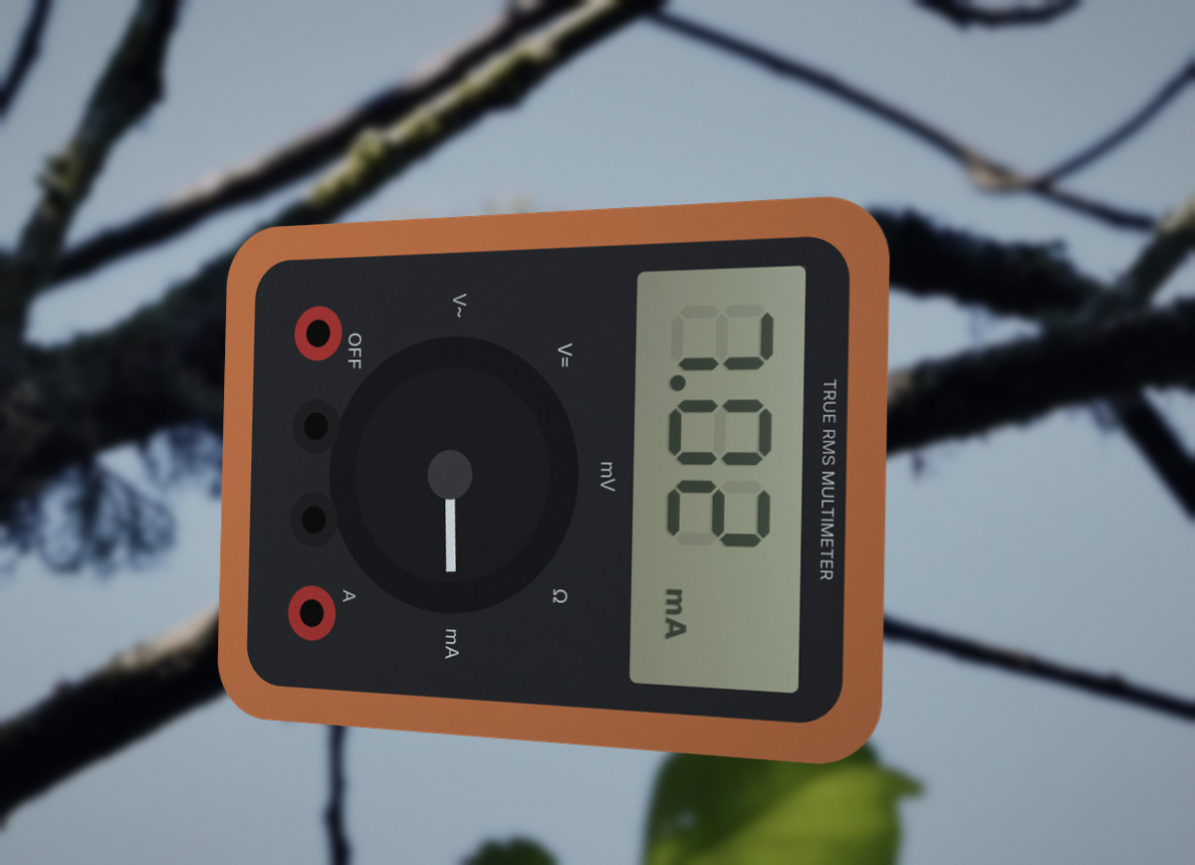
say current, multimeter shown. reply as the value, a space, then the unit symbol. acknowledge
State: 7.02 mA
